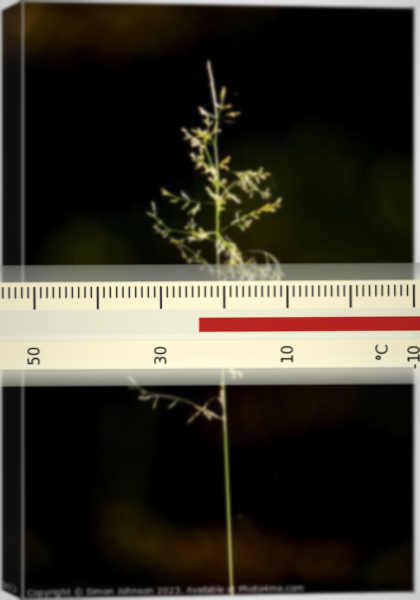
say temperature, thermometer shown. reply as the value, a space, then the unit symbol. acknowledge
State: 24 °C
